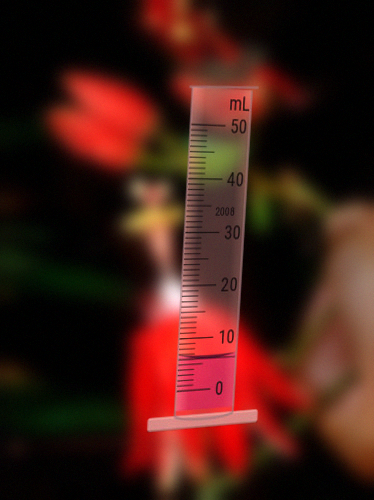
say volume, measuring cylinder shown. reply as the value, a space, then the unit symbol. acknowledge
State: 6 mL
